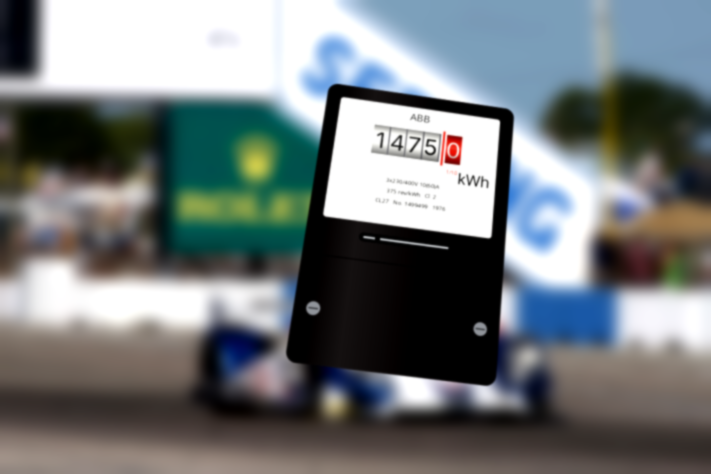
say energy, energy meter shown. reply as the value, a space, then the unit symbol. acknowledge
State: 1475.0 kWh
